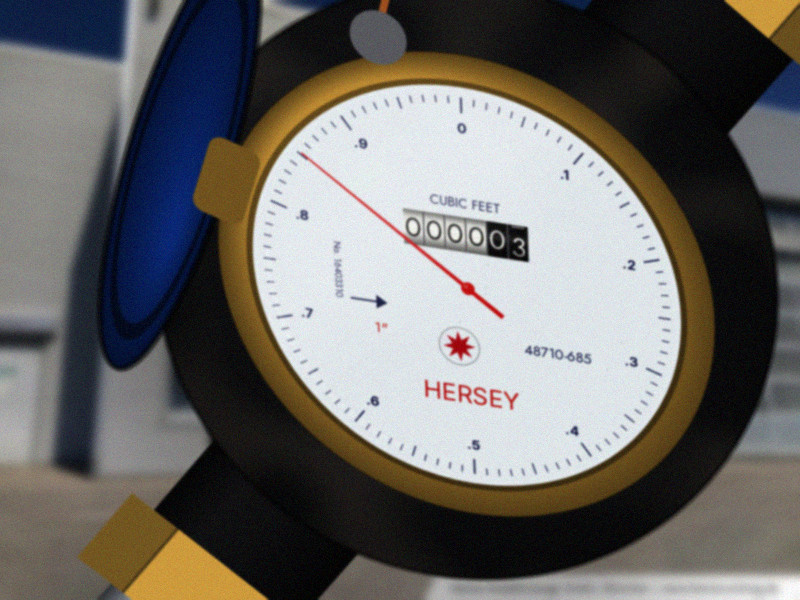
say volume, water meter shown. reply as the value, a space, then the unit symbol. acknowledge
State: 2.85 ft³
